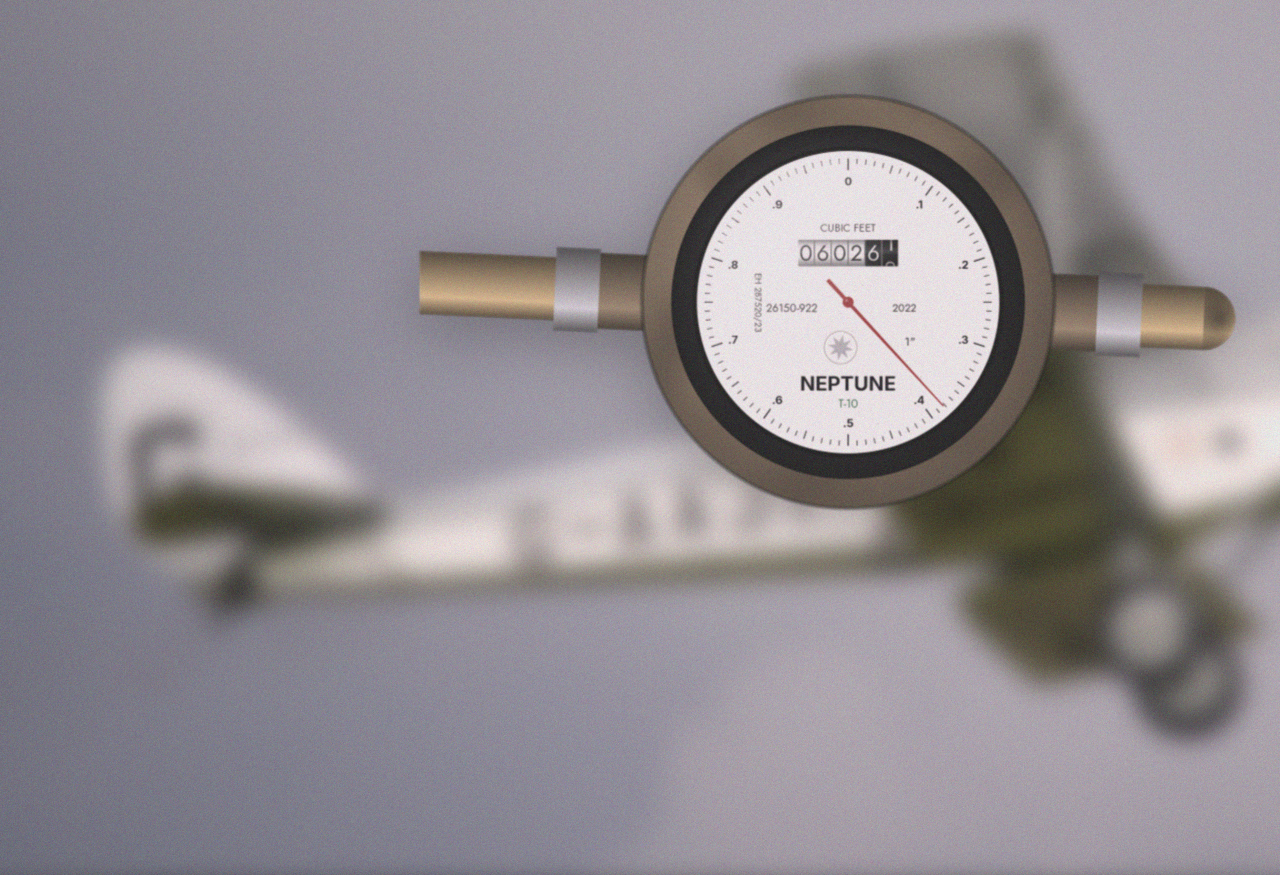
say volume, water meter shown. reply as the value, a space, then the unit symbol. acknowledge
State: 60261.38 ft³
